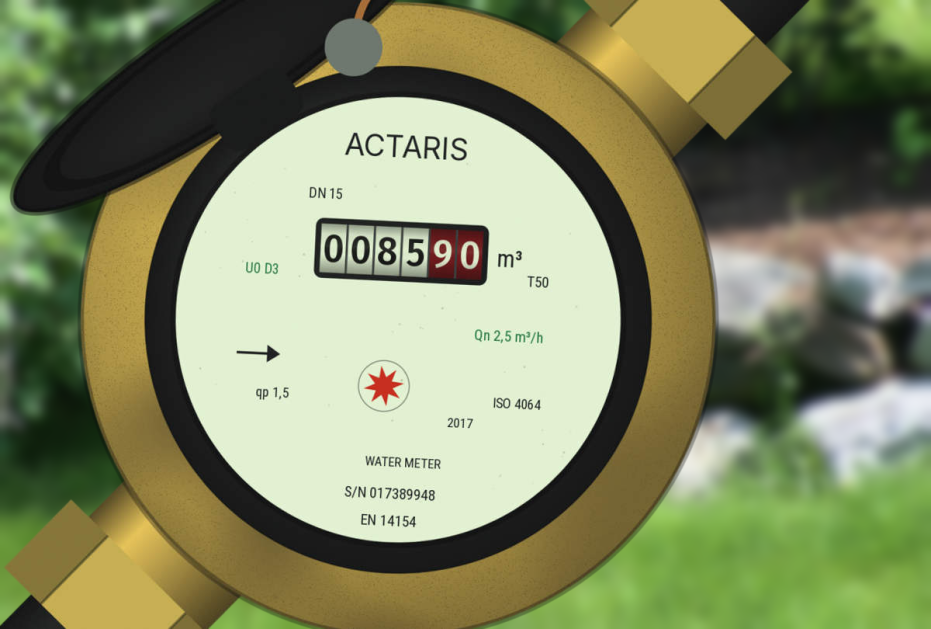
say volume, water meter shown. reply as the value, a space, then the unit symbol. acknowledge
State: 85.90 m³
